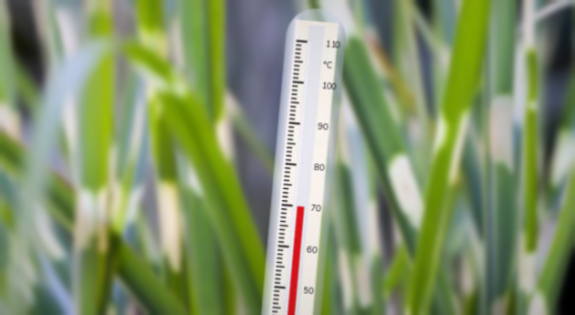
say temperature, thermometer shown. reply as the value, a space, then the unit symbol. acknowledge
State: 70 °C
